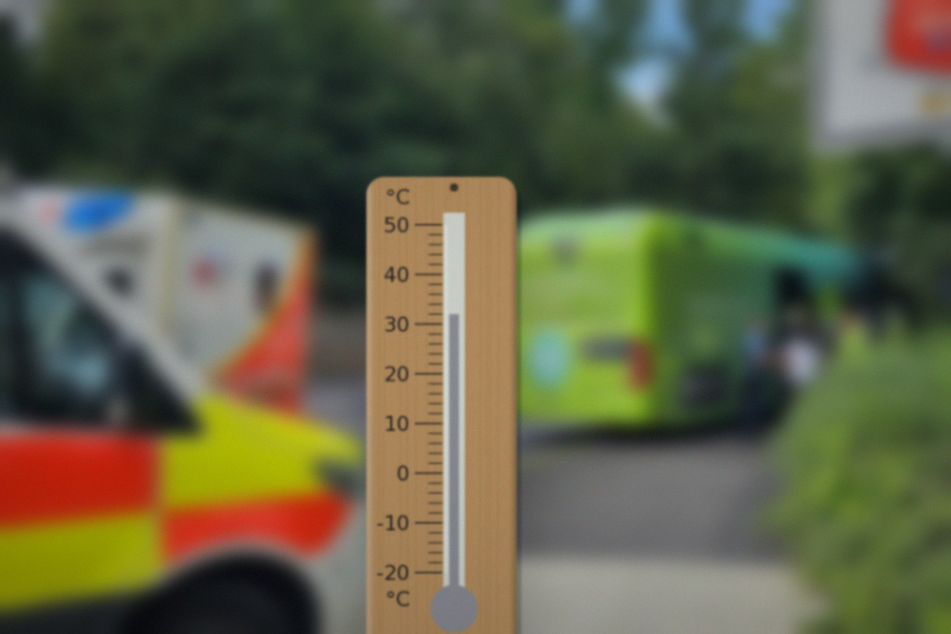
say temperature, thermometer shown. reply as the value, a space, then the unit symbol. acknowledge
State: 32 °C
